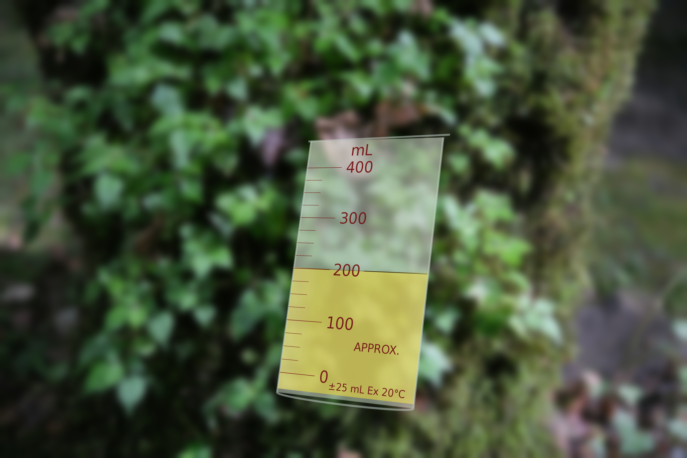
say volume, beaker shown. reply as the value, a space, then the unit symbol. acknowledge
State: 200 mL
